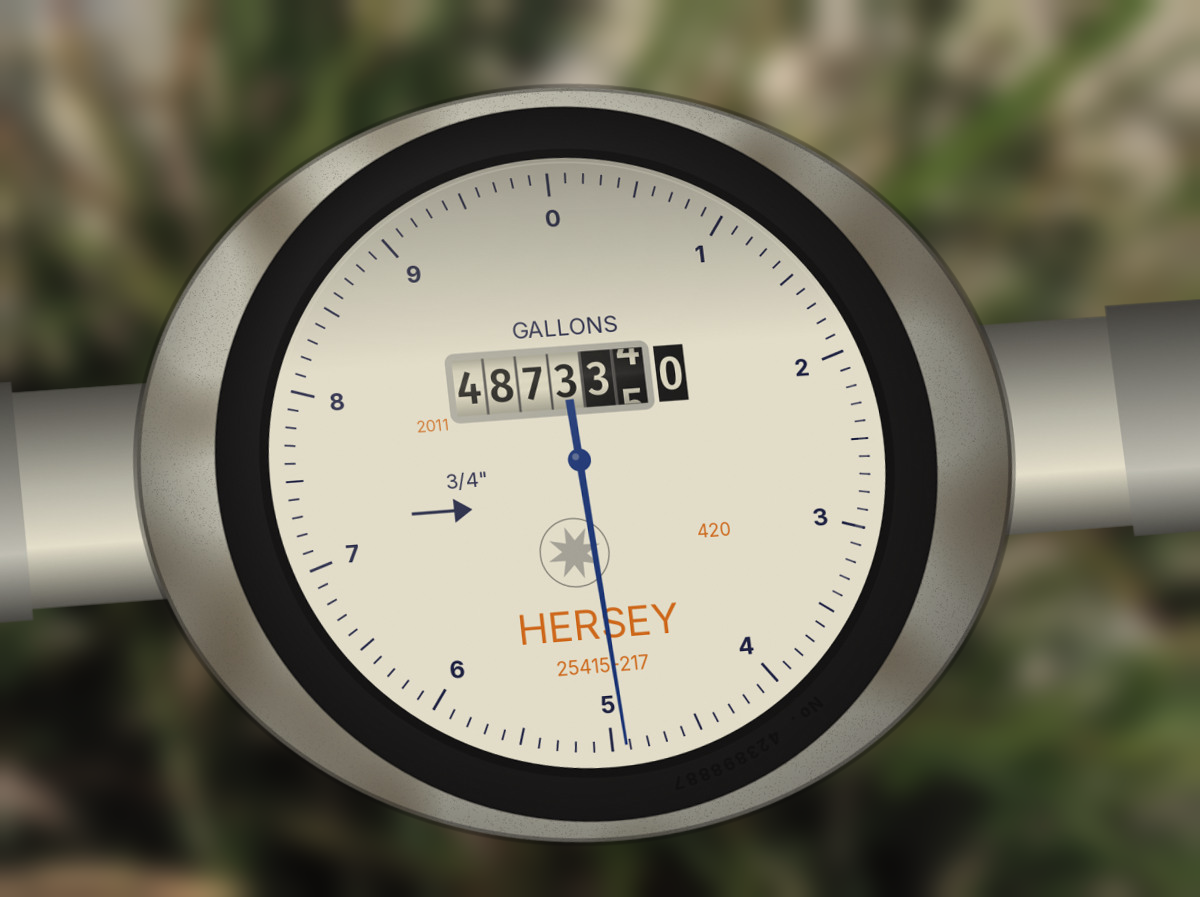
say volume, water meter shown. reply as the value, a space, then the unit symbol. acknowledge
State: 4873344.9 gal
